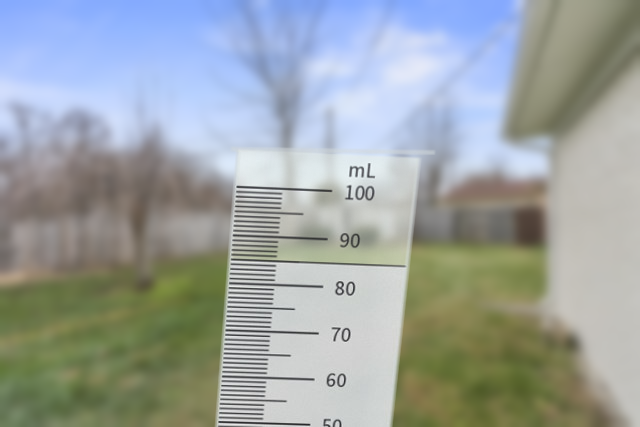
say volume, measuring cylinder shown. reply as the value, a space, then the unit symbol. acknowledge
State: 85 mL
